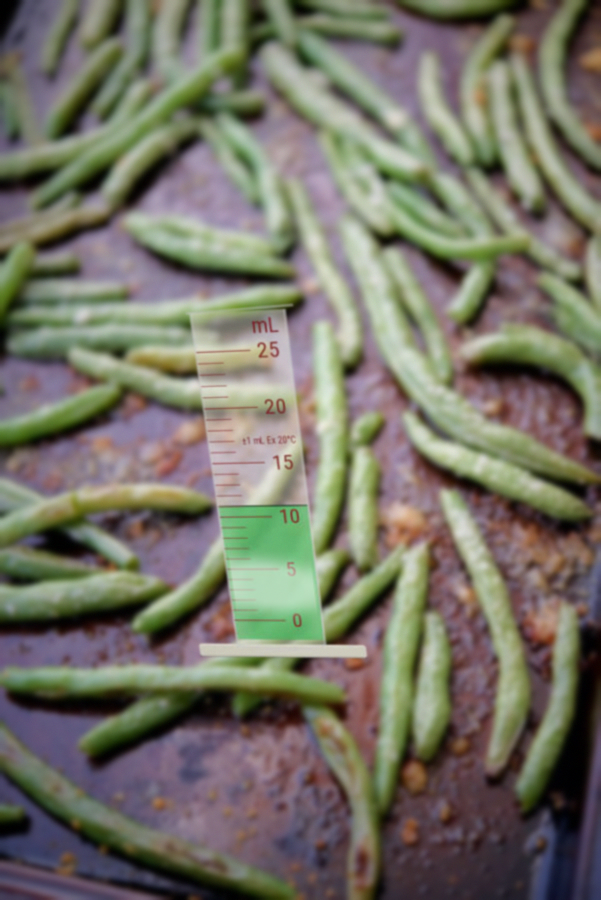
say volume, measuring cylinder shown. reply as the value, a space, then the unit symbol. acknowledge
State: 11 mL
